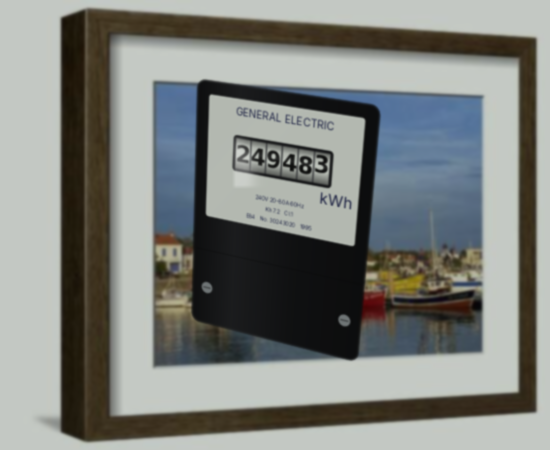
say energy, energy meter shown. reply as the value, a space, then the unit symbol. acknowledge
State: 249483 kWh
